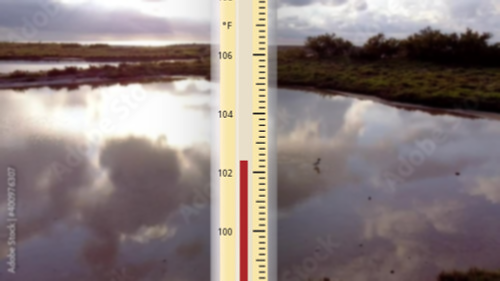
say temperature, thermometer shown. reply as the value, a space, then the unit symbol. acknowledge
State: 102.4 °F
